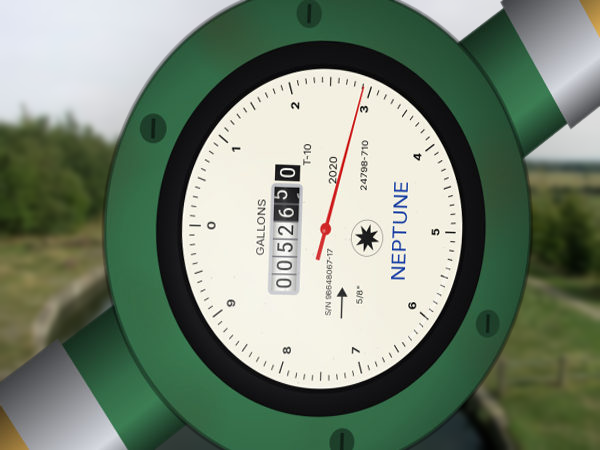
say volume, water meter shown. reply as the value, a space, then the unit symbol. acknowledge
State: 52652.9 gal
